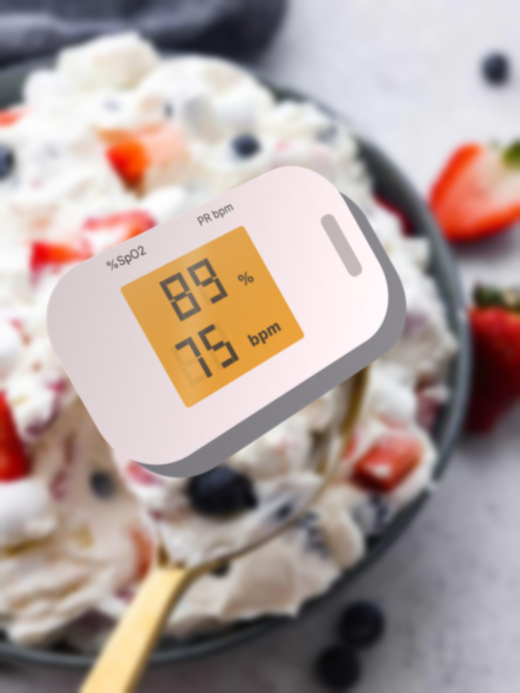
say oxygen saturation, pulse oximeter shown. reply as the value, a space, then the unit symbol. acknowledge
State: 89 %
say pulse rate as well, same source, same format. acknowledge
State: 75 bpm
